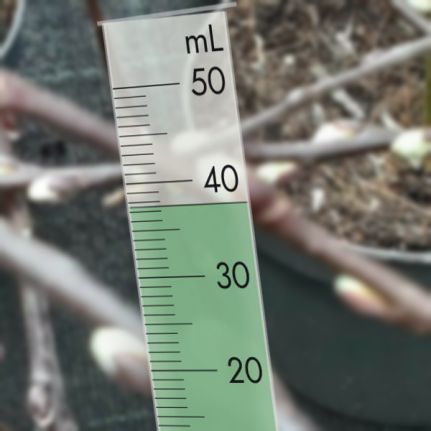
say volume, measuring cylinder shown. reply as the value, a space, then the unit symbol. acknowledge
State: 37.5 mL
